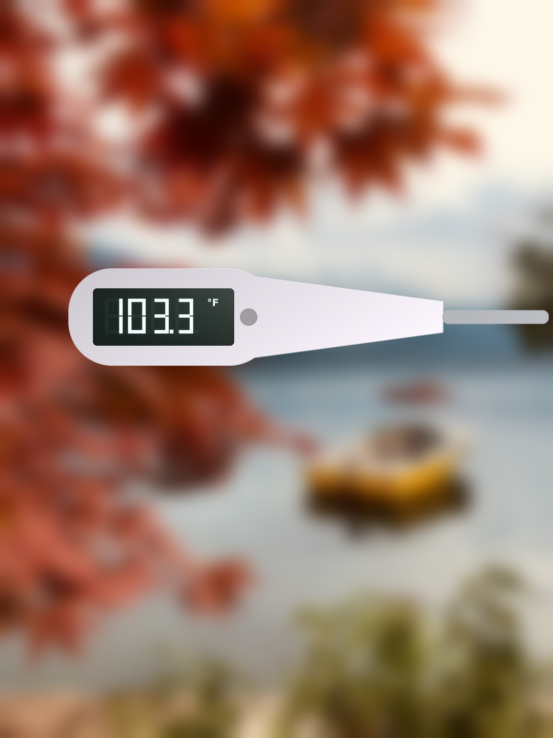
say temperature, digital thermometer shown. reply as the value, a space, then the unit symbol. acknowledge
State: 103.3 °F
